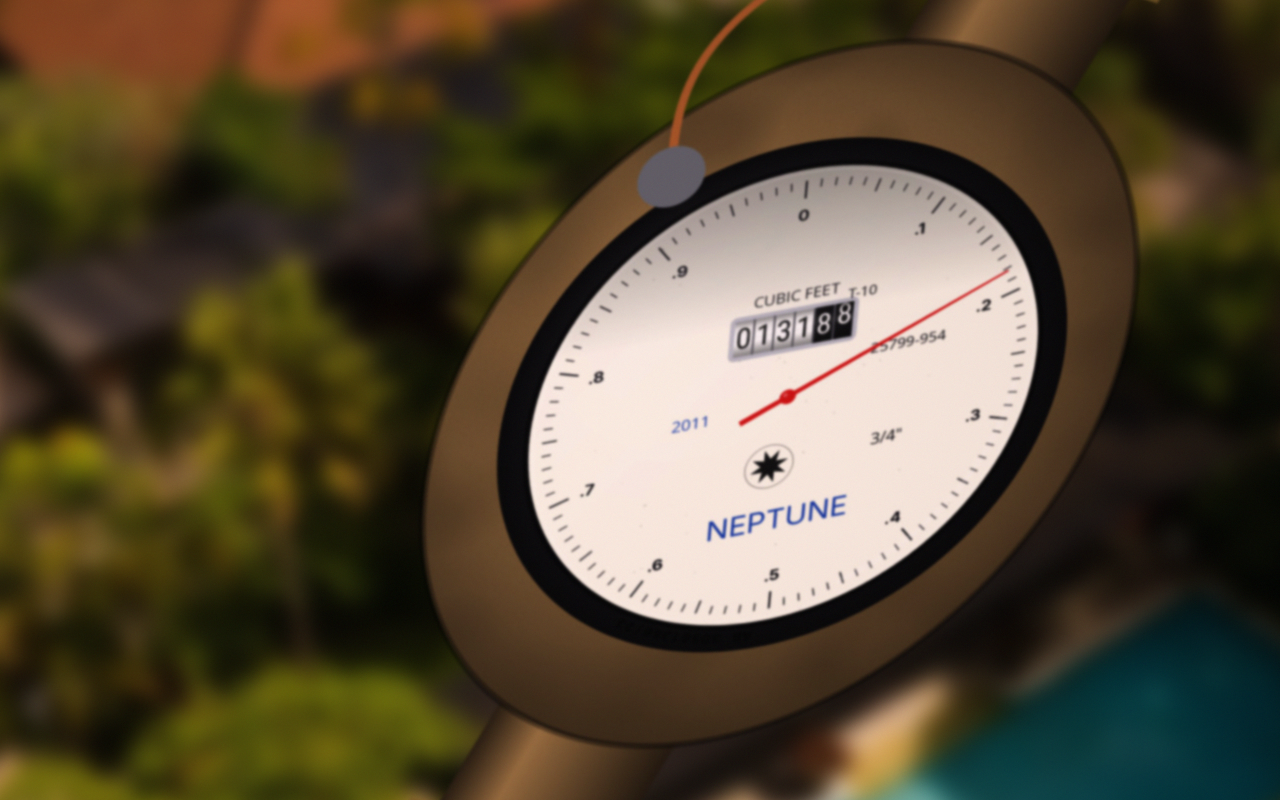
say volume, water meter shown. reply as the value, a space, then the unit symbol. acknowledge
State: 13188.18 ft³
